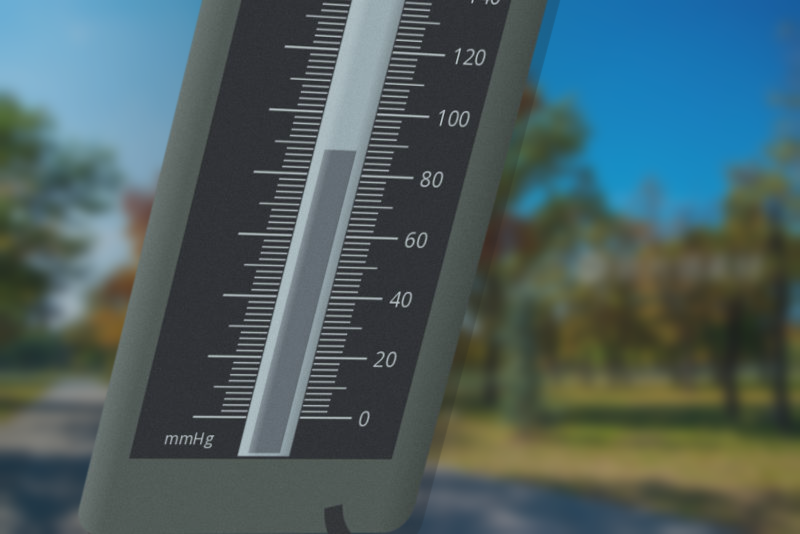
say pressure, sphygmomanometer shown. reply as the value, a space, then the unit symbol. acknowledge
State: 88 mmHg
